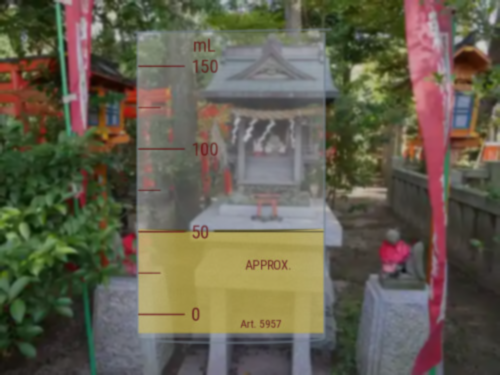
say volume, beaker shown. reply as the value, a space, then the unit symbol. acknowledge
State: 50 mL
